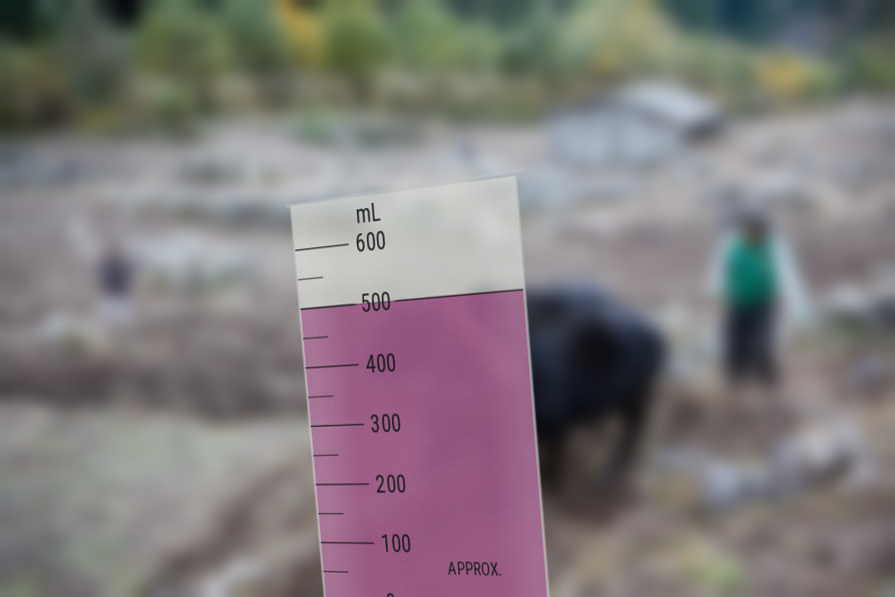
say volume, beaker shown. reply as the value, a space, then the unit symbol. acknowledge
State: 500 mL
